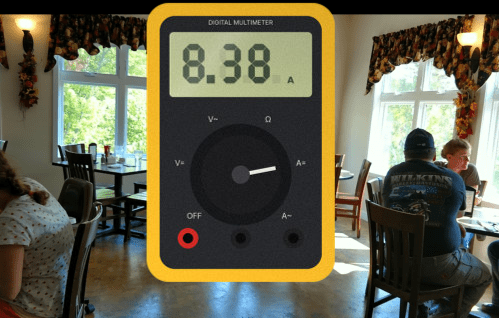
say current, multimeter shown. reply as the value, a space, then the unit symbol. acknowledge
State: 8.38 A
